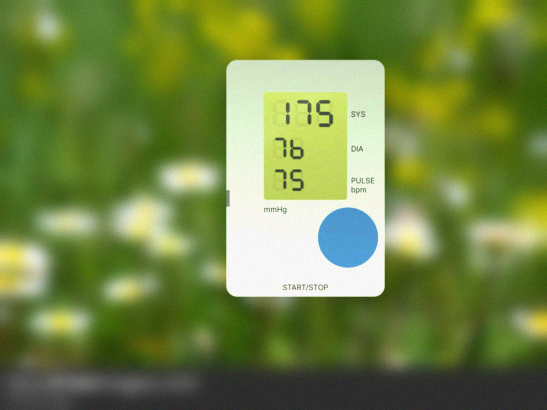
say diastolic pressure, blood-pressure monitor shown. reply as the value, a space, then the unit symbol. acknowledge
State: 76 mmHg
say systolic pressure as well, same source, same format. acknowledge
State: 175 mmHg
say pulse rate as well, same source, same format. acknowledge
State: 75 bpm
